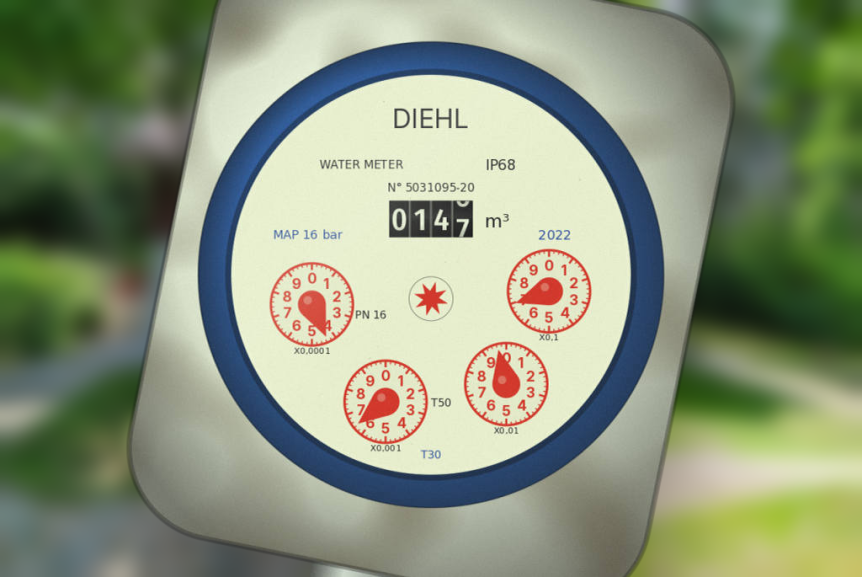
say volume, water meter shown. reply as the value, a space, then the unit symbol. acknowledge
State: 146.6964 m³
